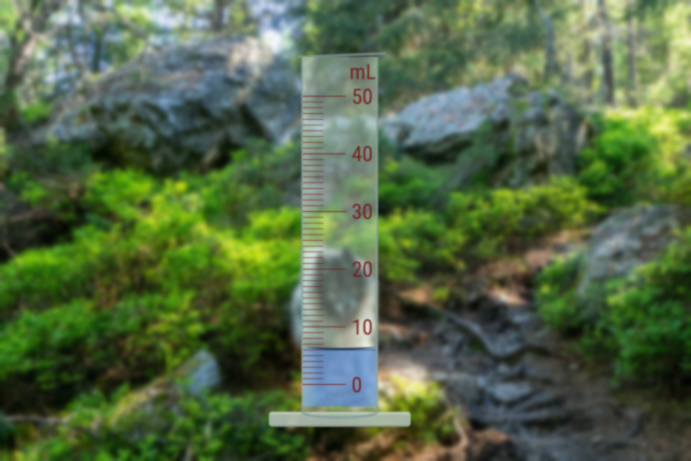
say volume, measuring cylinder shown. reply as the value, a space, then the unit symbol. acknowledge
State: 6 mL
